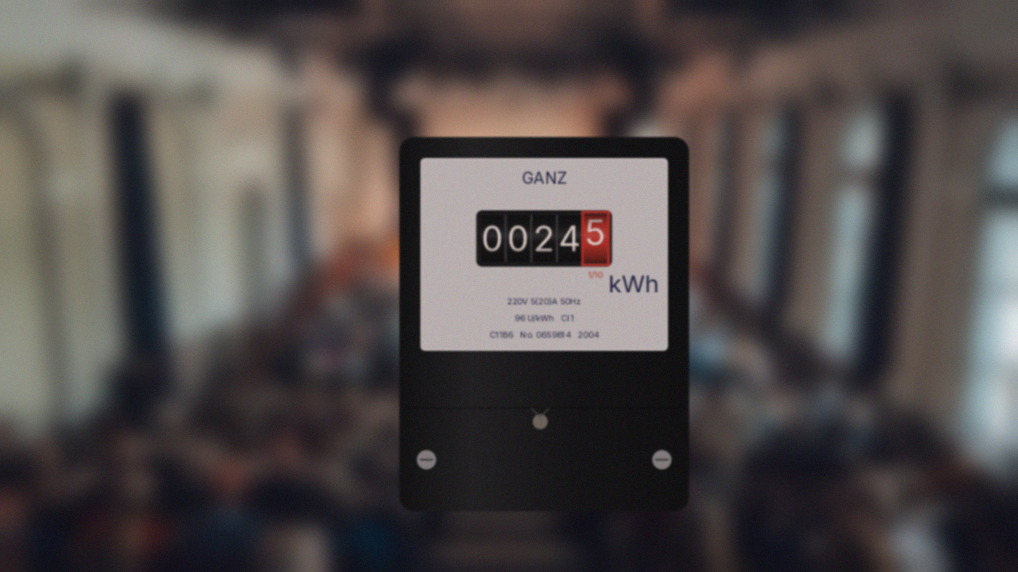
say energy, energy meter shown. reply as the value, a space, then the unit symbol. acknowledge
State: 24.5 kWh
